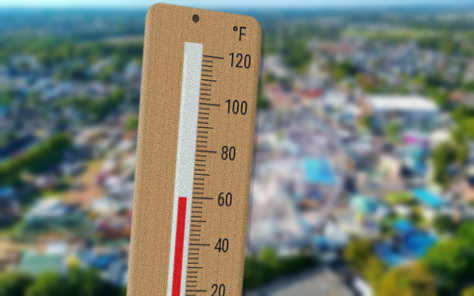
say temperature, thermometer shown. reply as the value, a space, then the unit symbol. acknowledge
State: 60 °F
